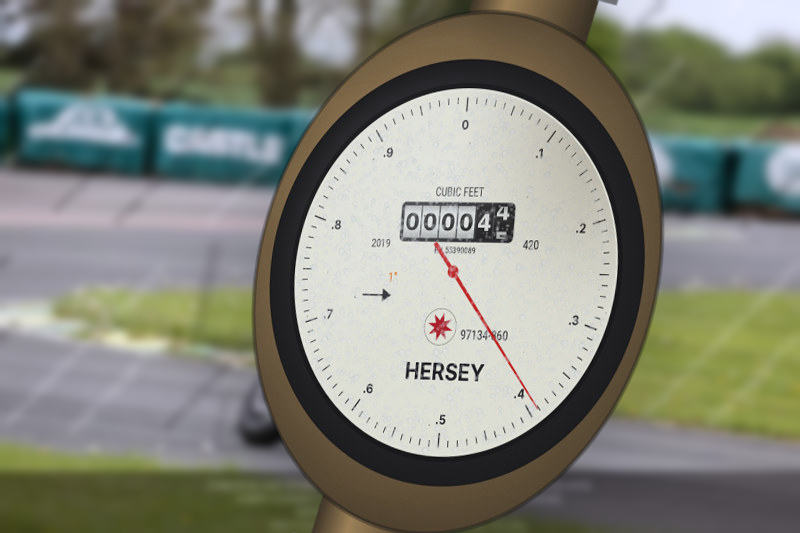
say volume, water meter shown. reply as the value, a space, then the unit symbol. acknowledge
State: 44.39 ft³
